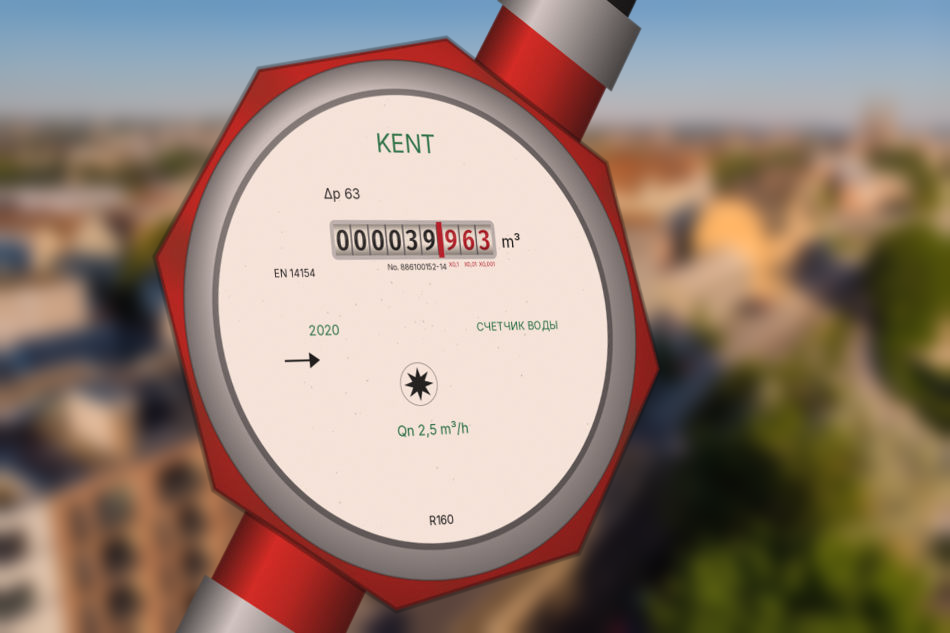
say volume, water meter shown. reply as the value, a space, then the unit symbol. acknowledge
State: 39.963 m³
